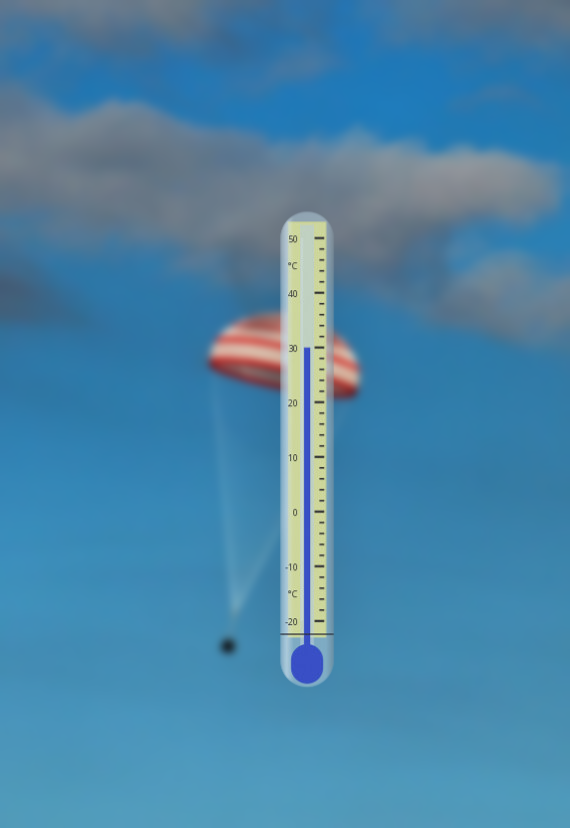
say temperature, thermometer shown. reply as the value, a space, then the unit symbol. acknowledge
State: 30 °C
